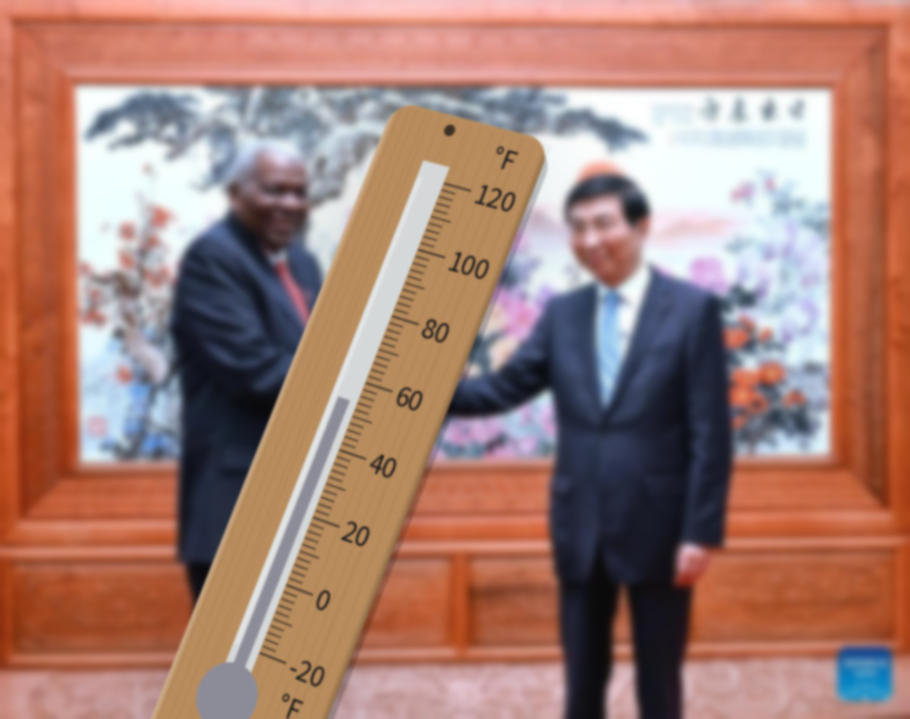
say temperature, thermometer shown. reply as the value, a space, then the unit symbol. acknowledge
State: 54 °F
